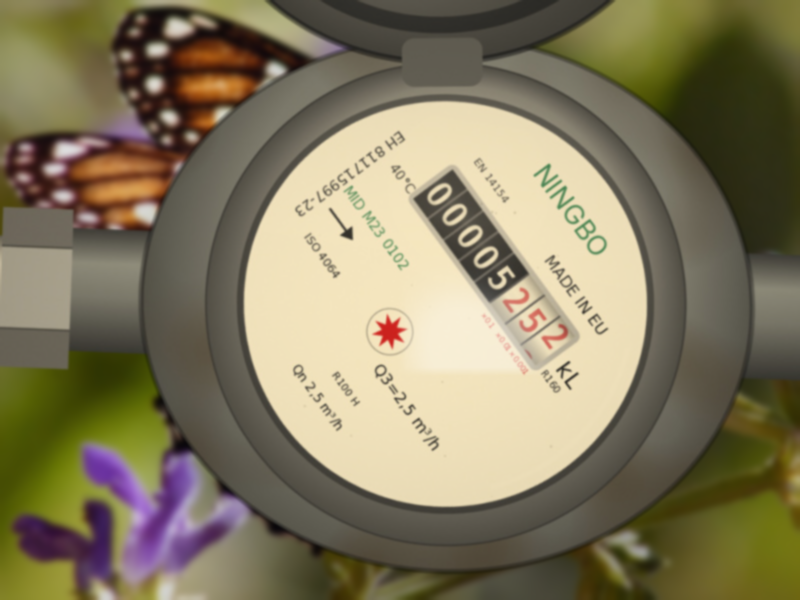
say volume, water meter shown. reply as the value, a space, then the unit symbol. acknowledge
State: 5.252 kL
